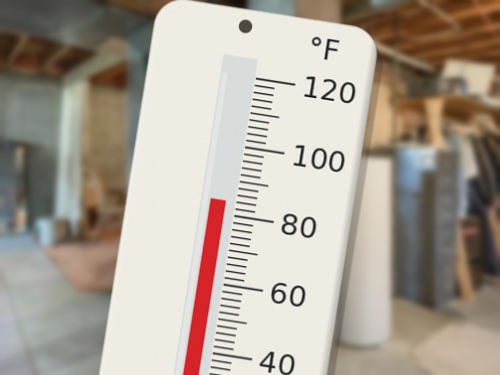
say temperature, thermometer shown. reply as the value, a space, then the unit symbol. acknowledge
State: 84 °F
